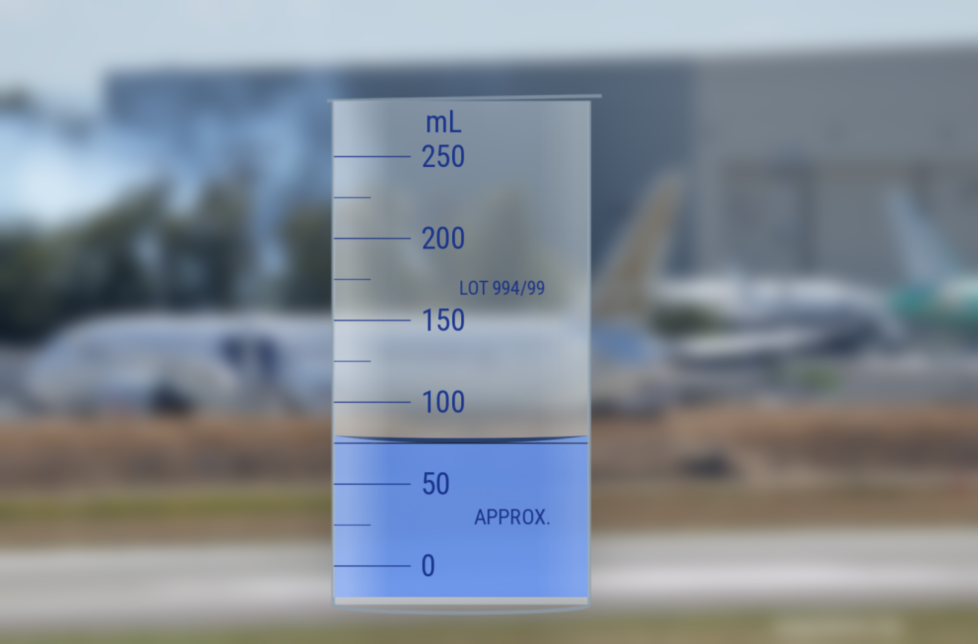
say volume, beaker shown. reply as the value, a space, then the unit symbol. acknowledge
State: 75 mL
